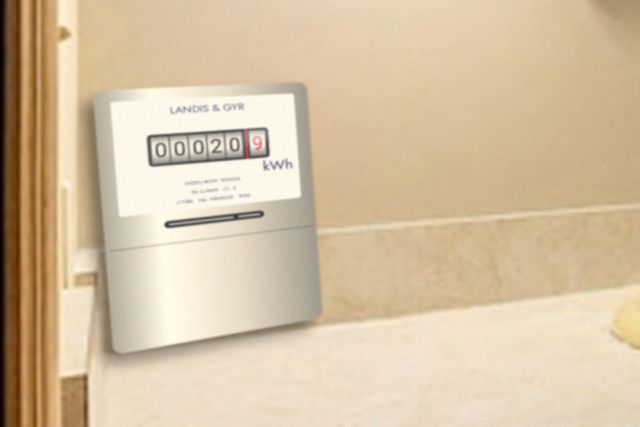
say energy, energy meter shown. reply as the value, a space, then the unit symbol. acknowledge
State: 20.9 kWh
